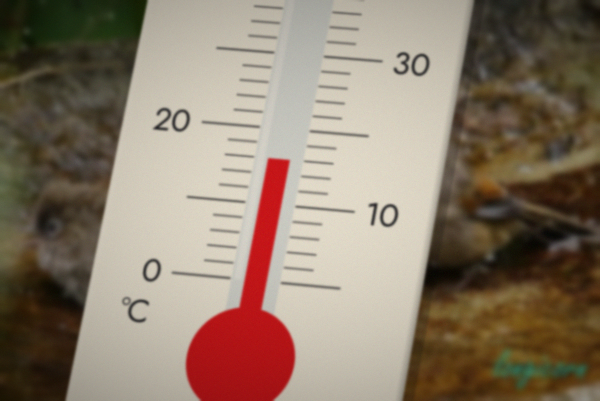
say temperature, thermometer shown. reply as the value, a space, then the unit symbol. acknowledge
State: 16 °C
